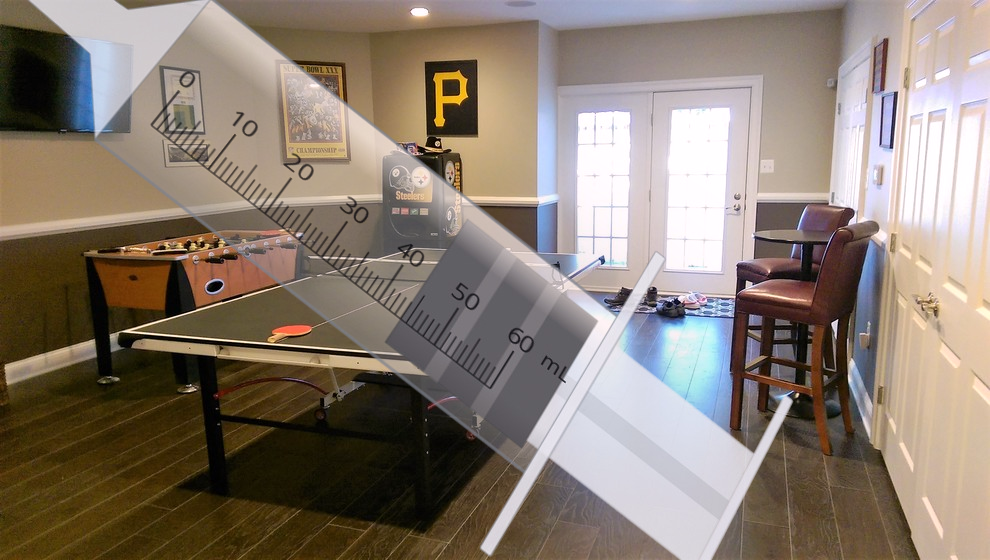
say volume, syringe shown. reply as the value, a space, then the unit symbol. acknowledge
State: 44 mL
